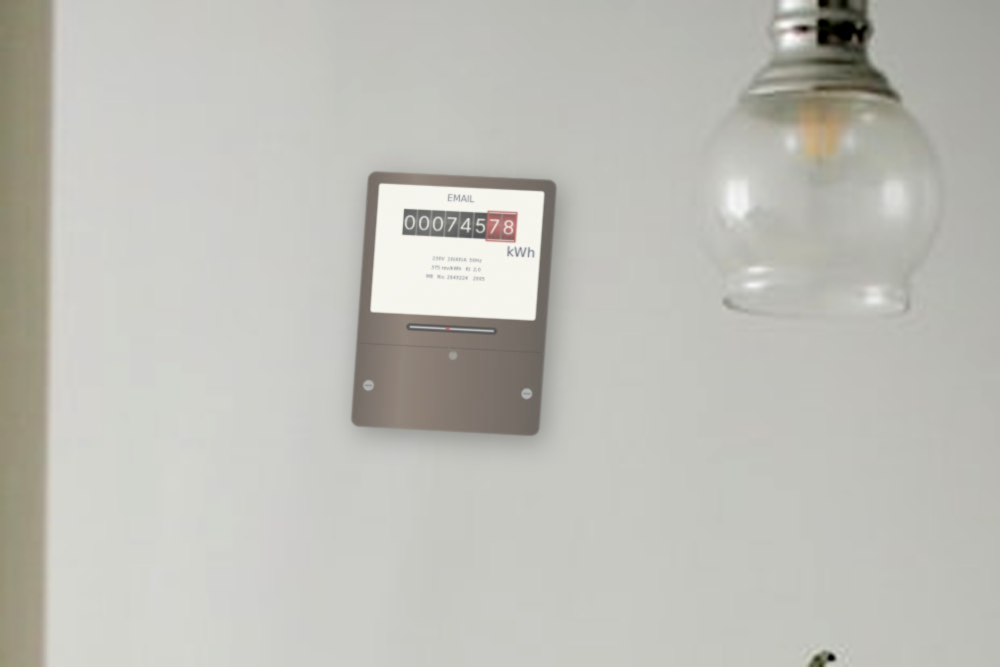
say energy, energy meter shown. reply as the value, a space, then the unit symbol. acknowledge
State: 745.78 kWh
